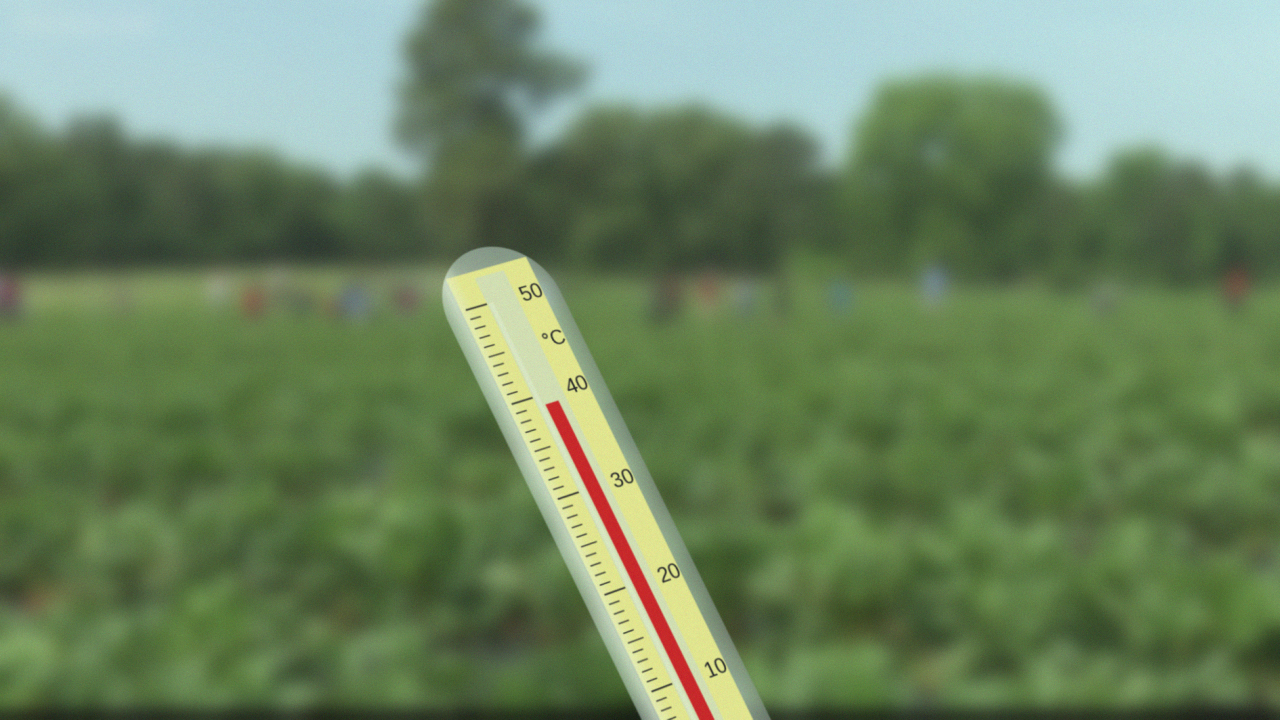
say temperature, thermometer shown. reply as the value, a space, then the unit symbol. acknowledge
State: 39 °C
